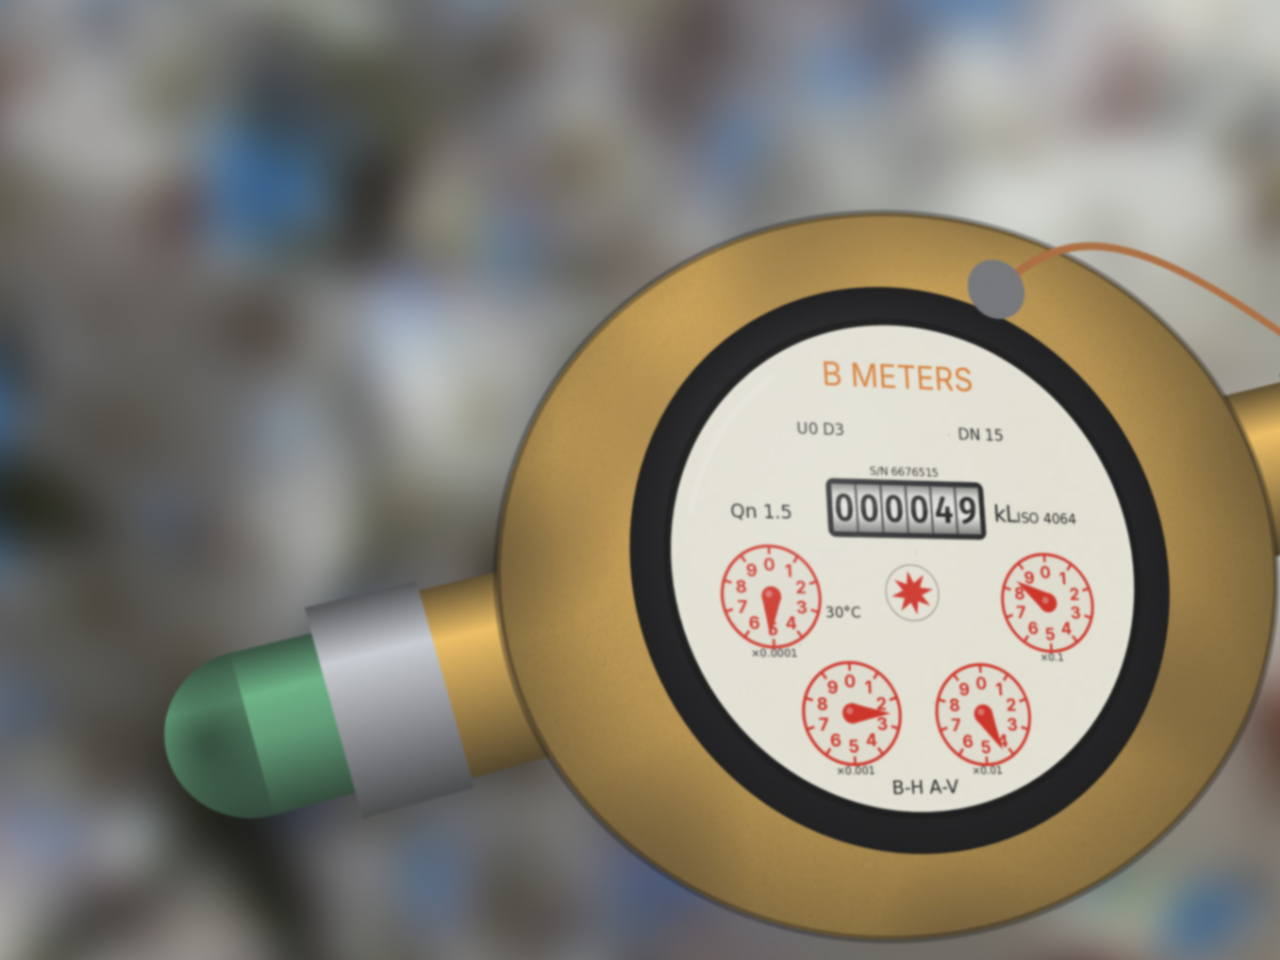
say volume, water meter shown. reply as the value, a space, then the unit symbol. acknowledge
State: 49.8425 kL
